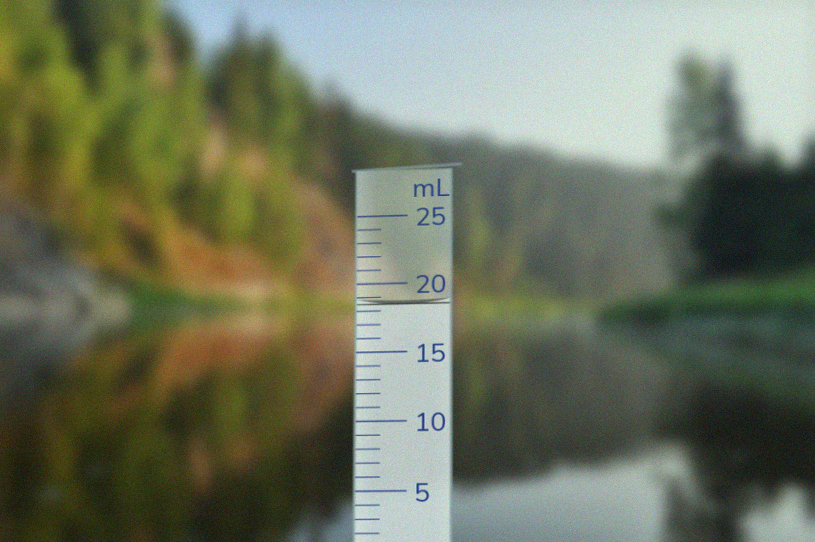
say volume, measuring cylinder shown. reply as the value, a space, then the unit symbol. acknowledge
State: 18.5 mL
